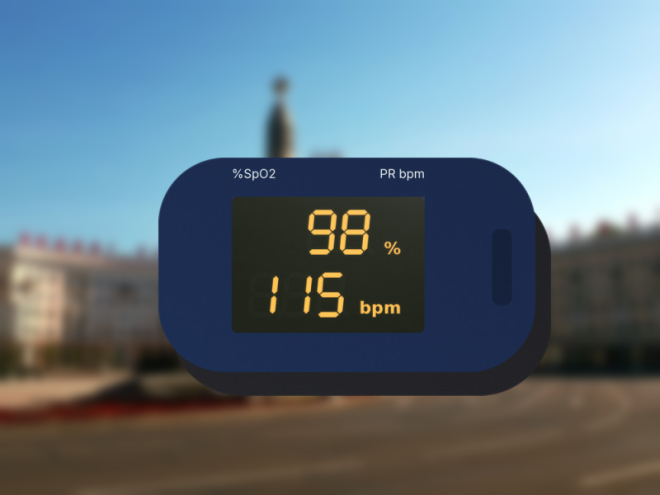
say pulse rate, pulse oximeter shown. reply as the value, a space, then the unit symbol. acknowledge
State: 115 bpm
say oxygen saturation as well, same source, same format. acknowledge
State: 98 %
